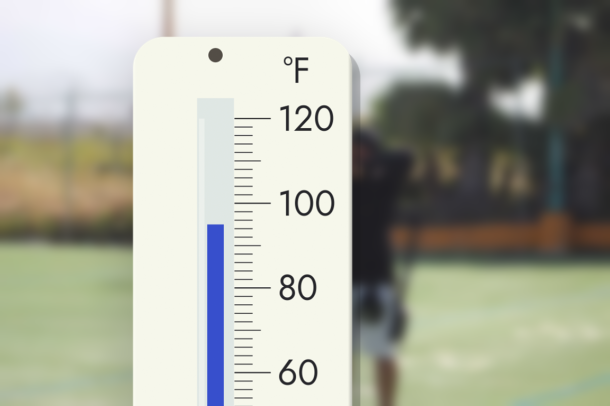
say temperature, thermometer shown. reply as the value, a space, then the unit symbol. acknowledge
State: 95 °F
